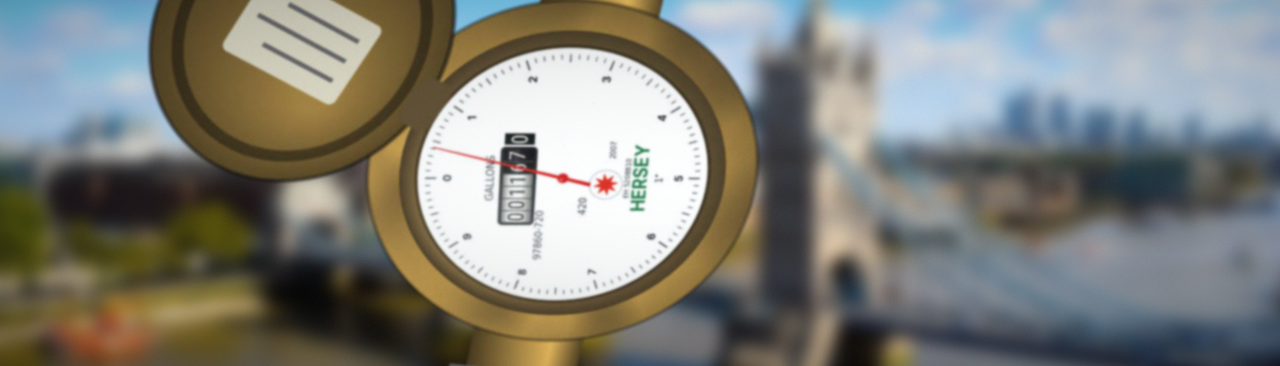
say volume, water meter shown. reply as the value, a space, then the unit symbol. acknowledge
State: 11670.4 gal
